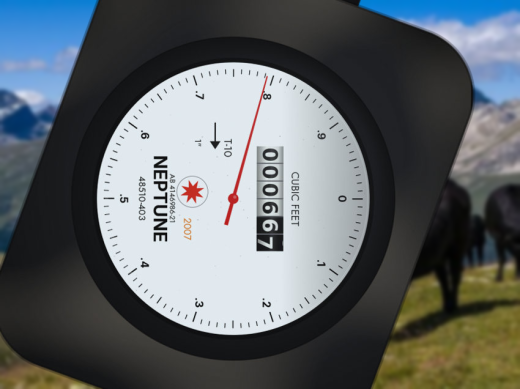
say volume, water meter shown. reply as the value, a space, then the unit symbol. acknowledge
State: 666.79 ft³
